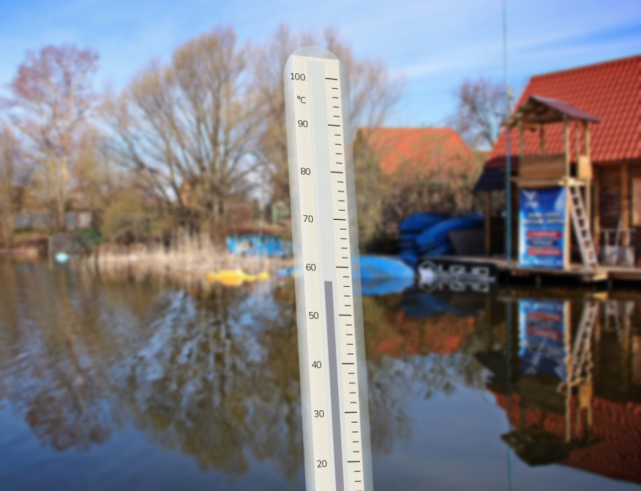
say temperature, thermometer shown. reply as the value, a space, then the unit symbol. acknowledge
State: 57 °C
